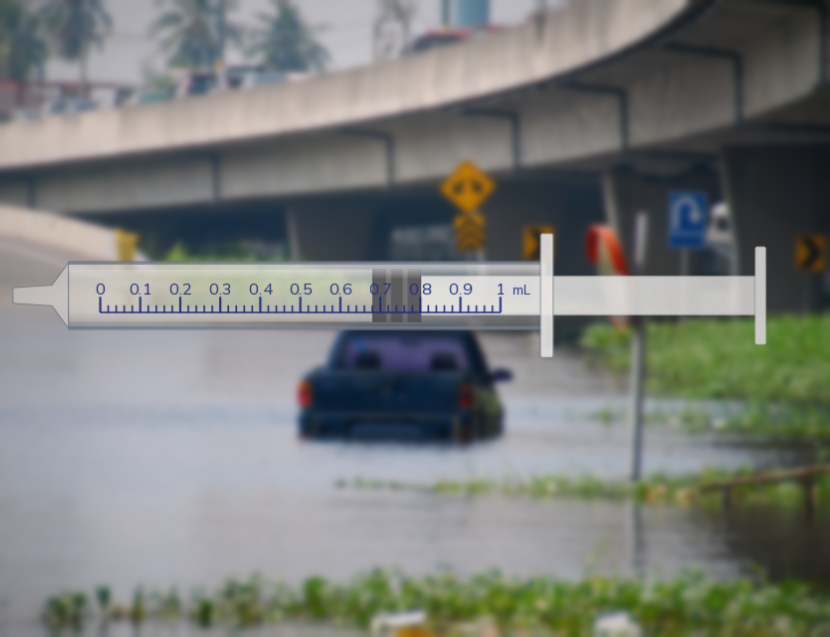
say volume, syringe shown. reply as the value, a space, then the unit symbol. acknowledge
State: 0.68 mL
